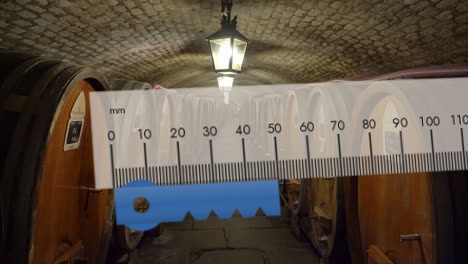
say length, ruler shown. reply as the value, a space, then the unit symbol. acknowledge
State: 50 mm
